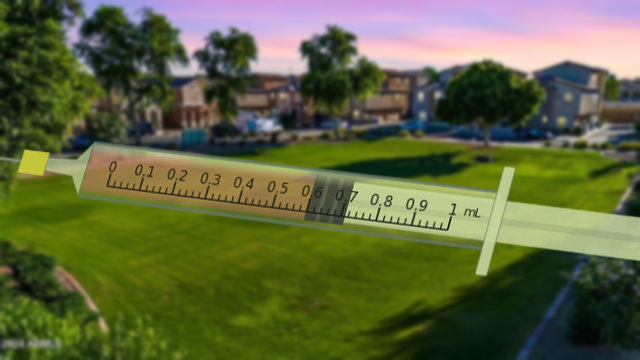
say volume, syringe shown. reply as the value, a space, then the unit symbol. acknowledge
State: 0.6 mL
